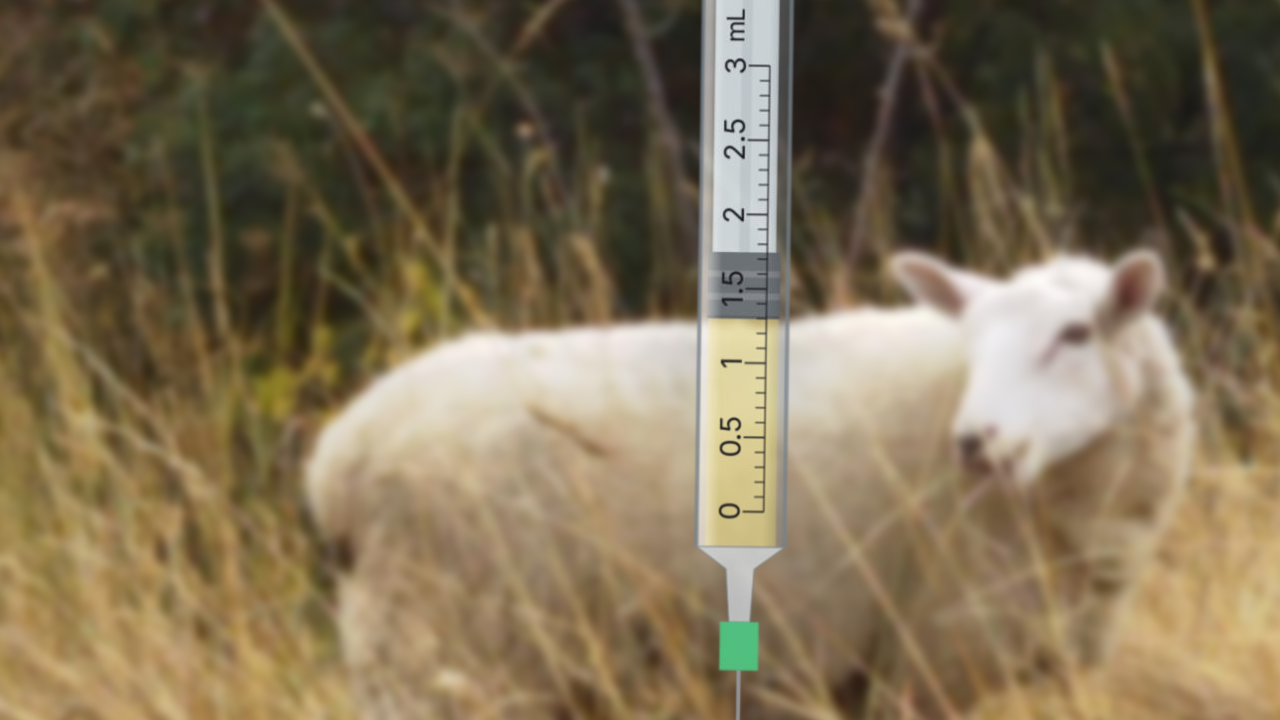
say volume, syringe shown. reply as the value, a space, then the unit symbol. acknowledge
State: 1.3 mL
